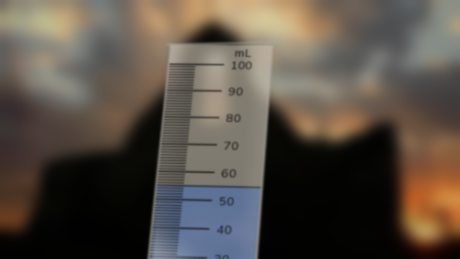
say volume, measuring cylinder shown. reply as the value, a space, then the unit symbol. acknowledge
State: 55 mL
